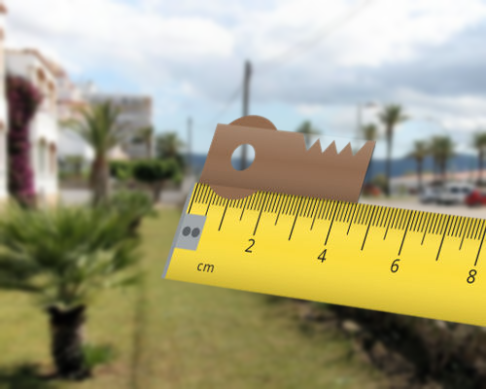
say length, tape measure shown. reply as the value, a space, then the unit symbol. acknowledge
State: 4.5 cm
